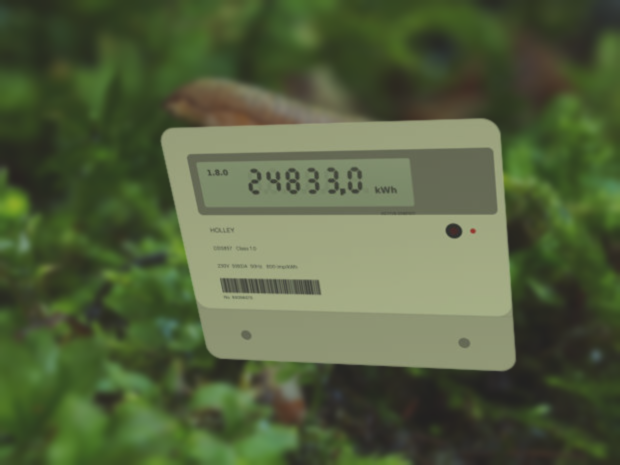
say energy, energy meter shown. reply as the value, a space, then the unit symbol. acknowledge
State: 24833.0 kWh
